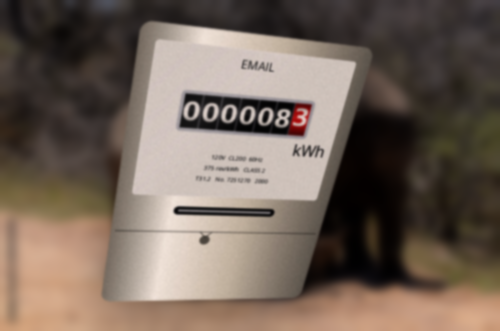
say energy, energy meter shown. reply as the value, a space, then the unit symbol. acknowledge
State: 8.3 kWh
